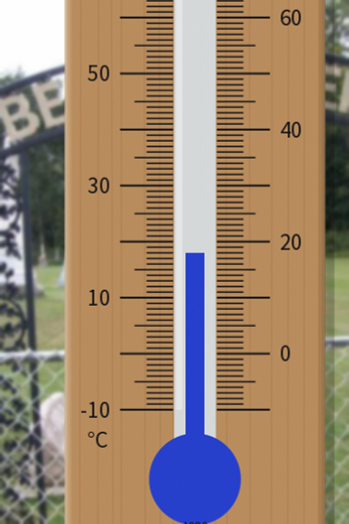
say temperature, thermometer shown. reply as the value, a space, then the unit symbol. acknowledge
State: 18 °C
